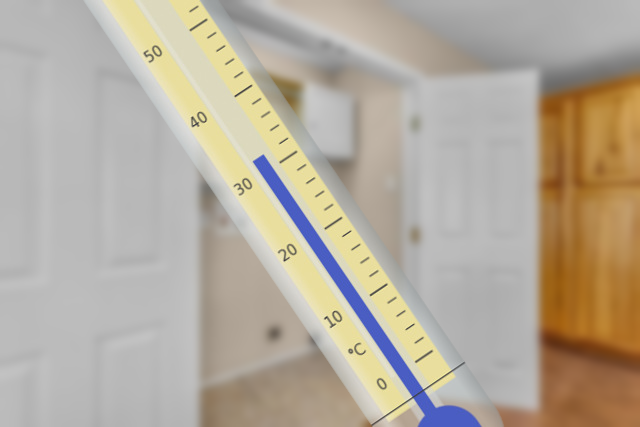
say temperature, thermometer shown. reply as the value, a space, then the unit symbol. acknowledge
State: 32 °C
